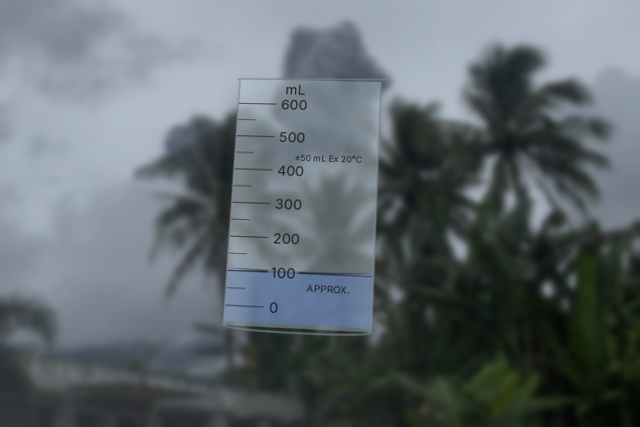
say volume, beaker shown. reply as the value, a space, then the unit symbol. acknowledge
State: 100 mL
